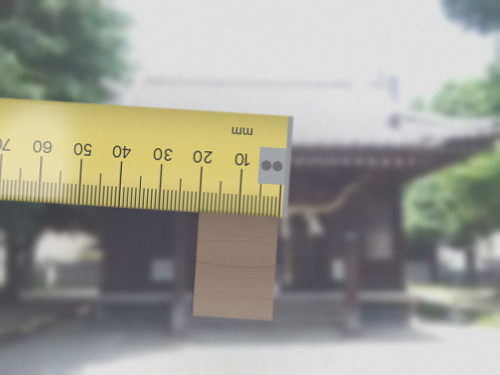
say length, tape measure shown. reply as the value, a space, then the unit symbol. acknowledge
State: 20 mm
